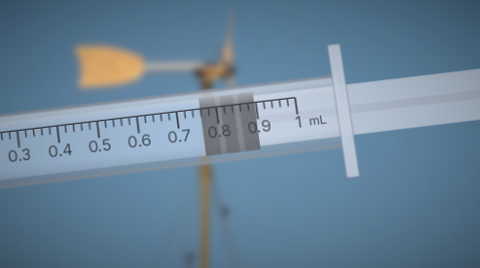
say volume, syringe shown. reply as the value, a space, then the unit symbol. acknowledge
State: 0.76 mL
